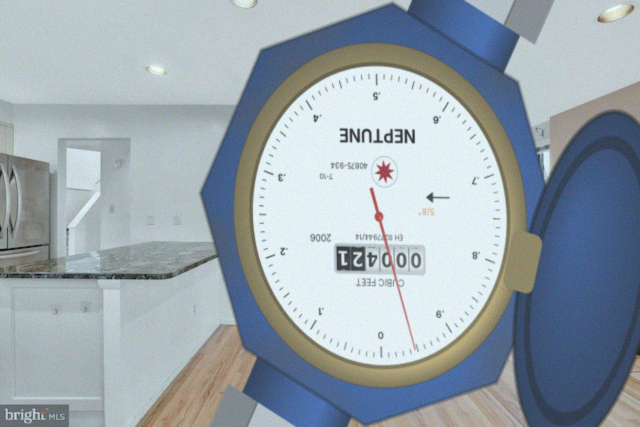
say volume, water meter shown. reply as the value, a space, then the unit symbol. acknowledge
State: 420.95 ft³
